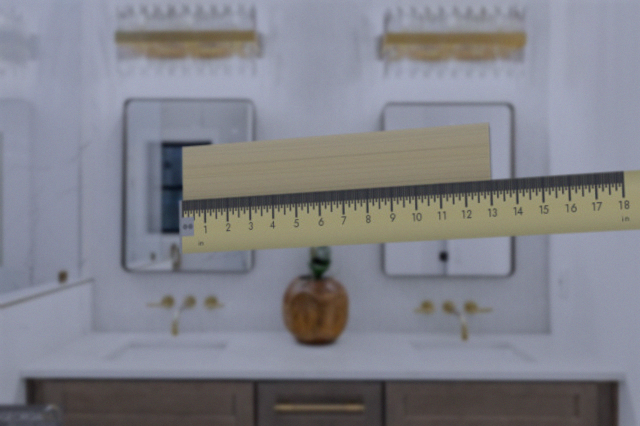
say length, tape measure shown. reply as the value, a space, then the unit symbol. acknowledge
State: 13 in
